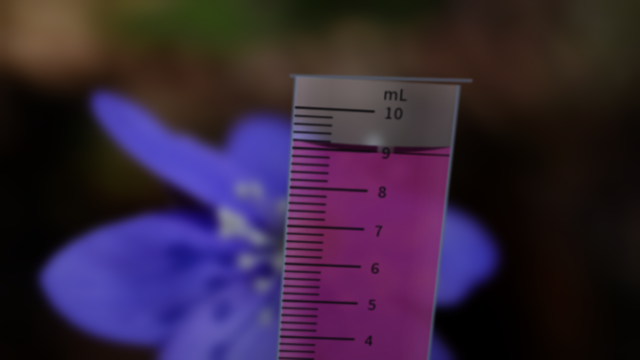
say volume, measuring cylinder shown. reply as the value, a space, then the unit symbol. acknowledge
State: 9 mL
